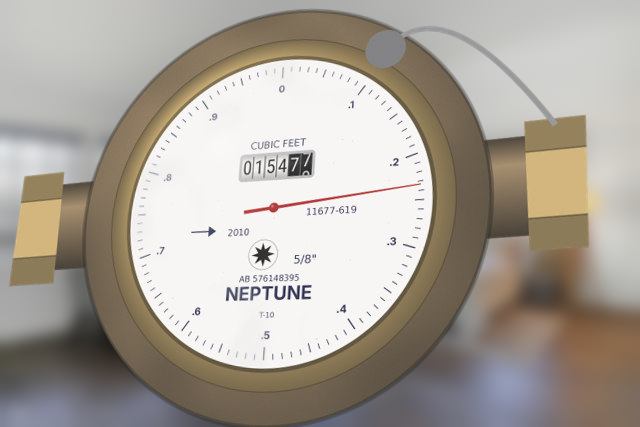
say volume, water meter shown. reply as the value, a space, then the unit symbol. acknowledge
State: 15477.23 ft³
